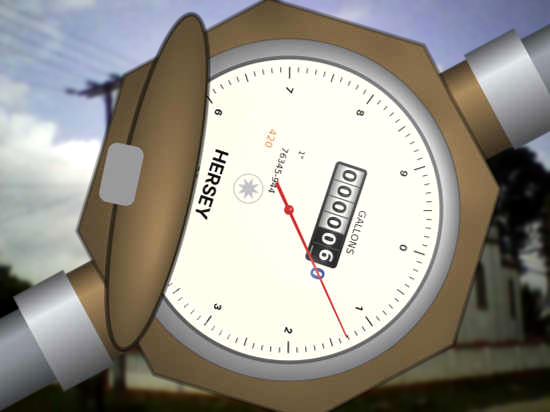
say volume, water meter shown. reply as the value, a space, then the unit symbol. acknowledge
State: 61.3 gal
